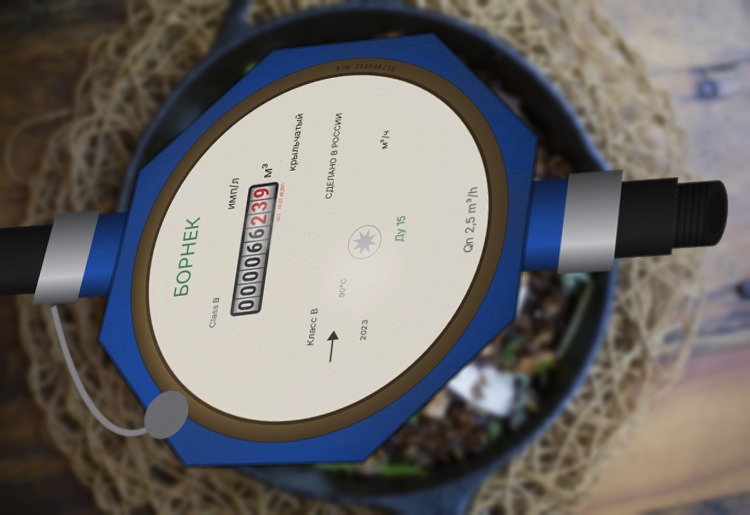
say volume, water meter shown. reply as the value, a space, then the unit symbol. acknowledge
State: 66.239 m³
